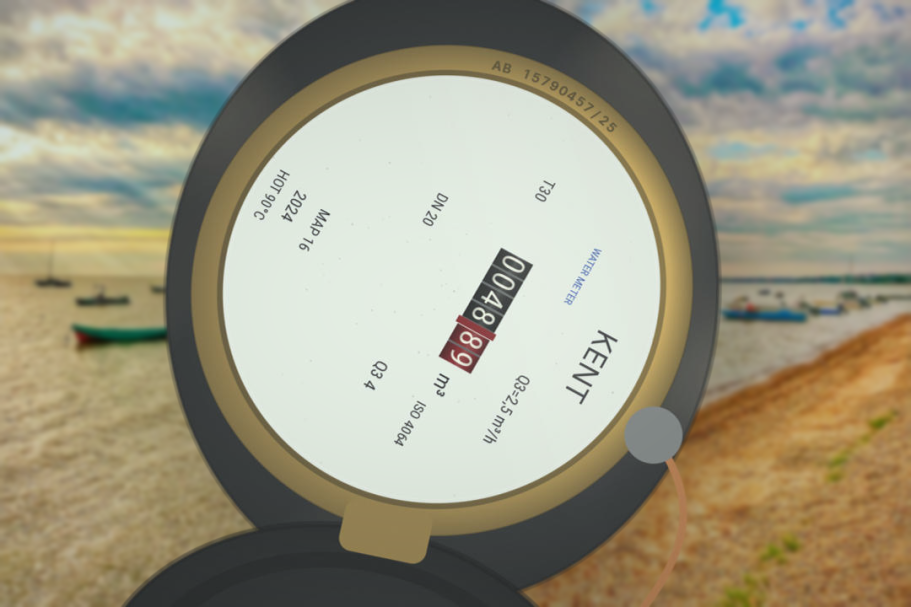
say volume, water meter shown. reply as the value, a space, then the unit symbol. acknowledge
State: 48.89 m³
